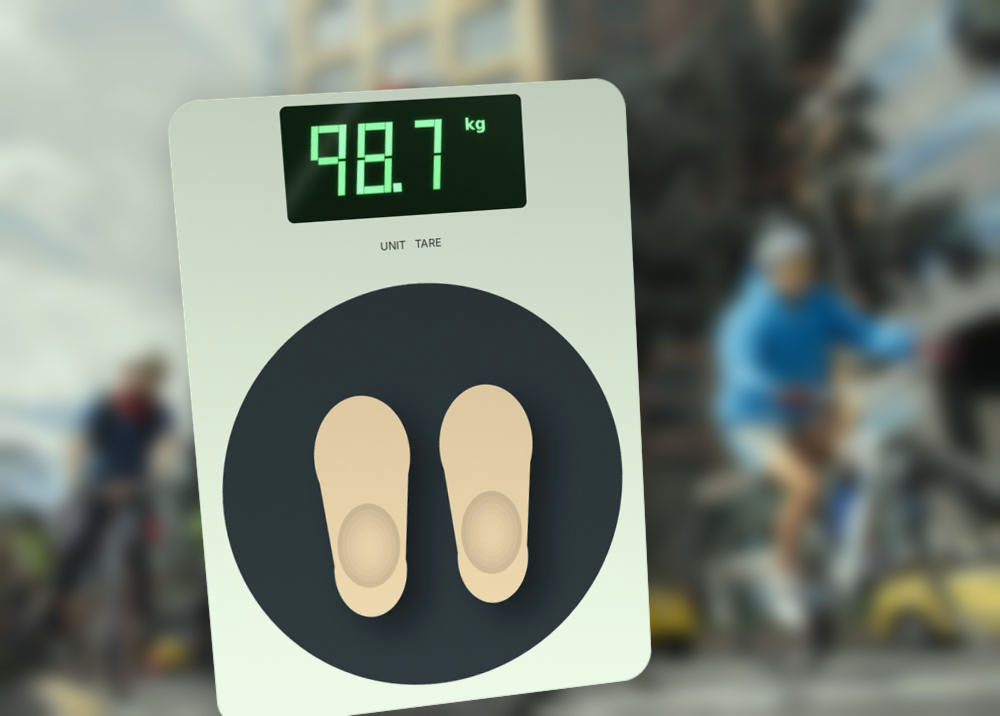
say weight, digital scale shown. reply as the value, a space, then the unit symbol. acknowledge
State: 98.7 kg
